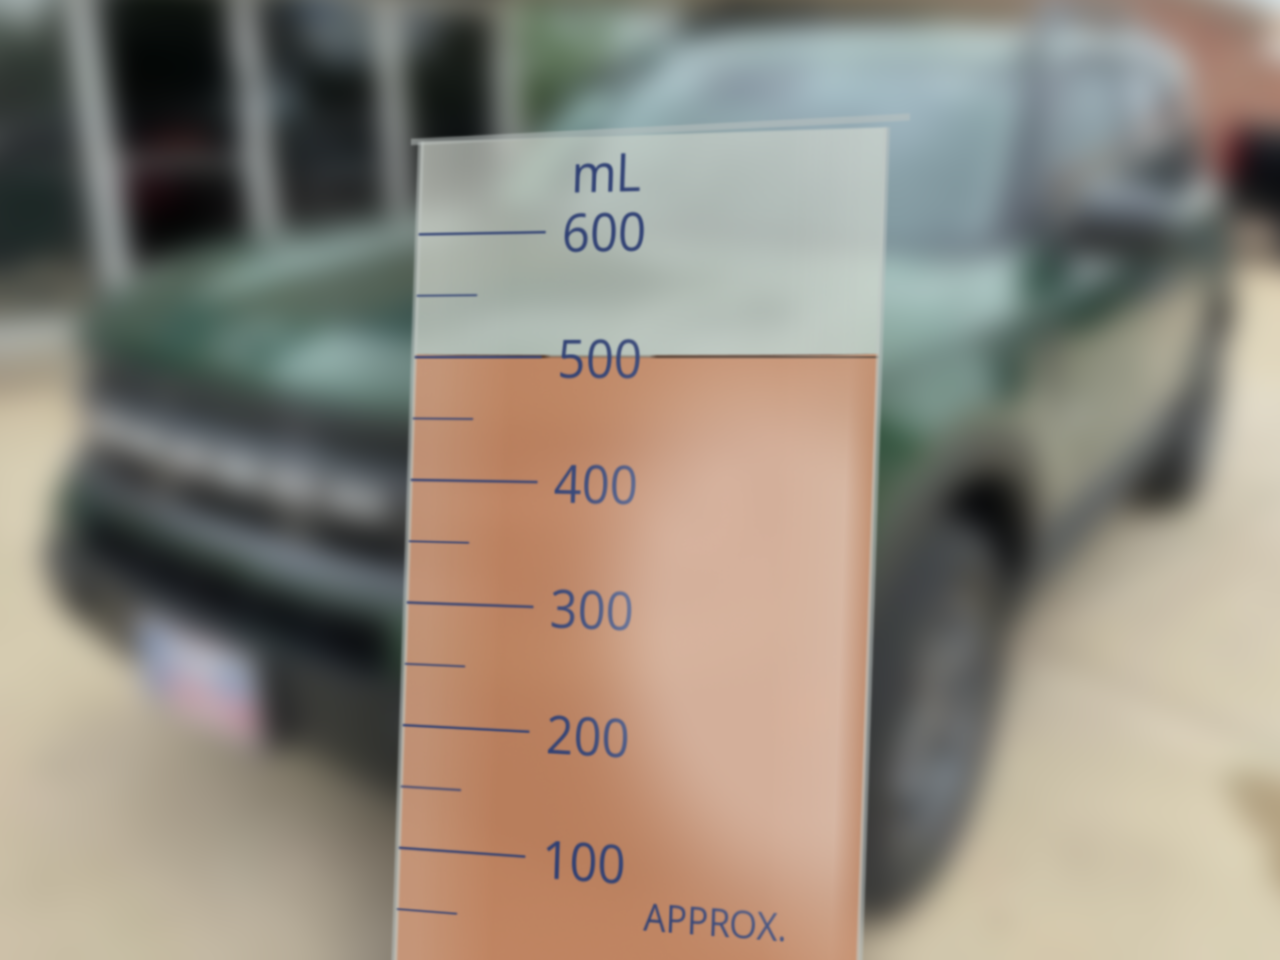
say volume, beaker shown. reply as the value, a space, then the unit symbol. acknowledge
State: 500 mL
